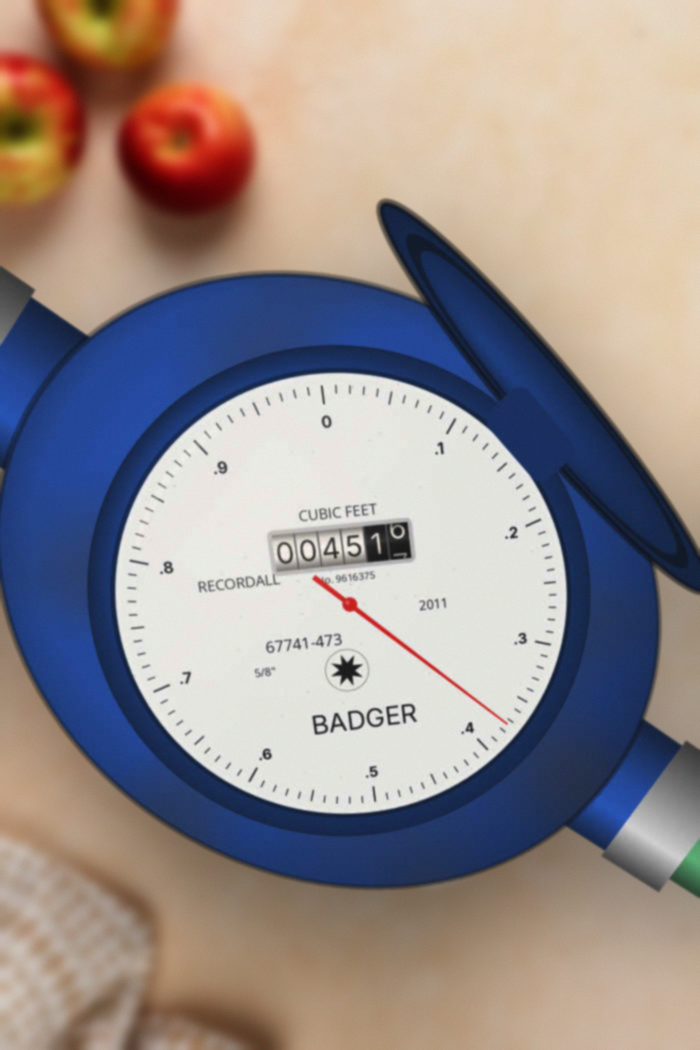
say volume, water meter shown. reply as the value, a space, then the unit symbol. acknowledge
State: 4516.37 ft³
